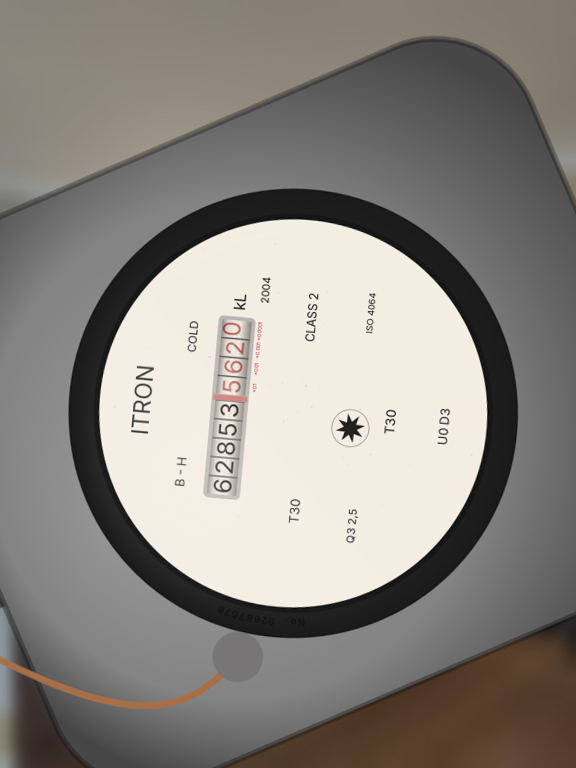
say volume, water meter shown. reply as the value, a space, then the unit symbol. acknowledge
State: 62853.5620 kL
